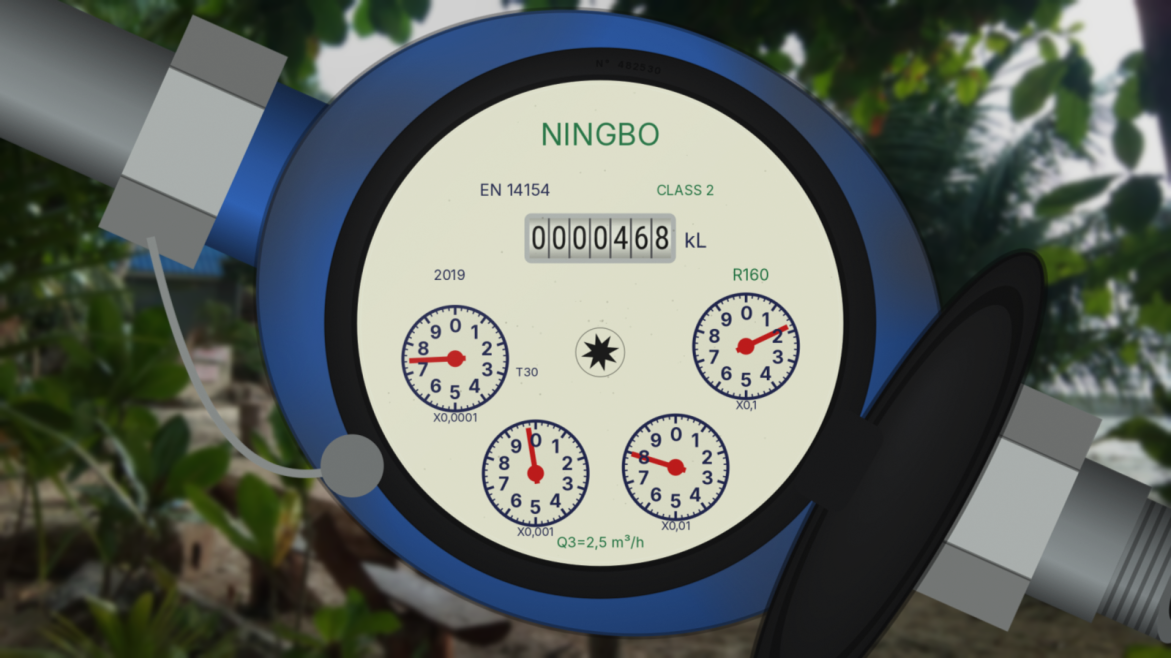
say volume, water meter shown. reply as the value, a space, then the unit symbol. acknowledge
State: 468.1797 kL
